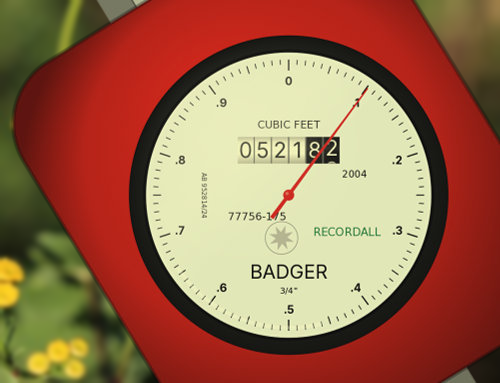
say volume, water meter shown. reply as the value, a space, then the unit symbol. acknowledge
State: 52182.10 ft³
